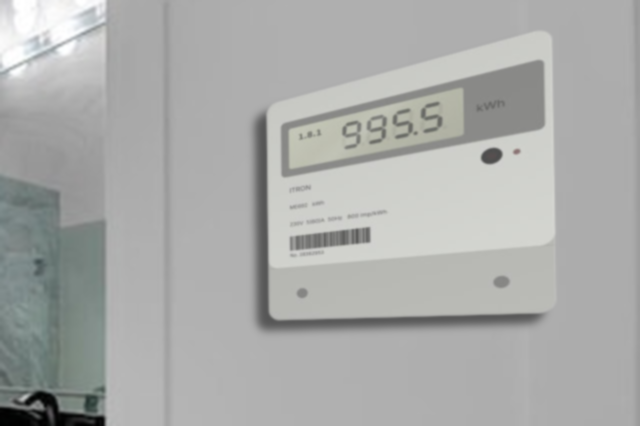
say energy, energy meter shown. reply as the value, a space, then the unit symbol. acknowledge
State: 995.5 kWh
